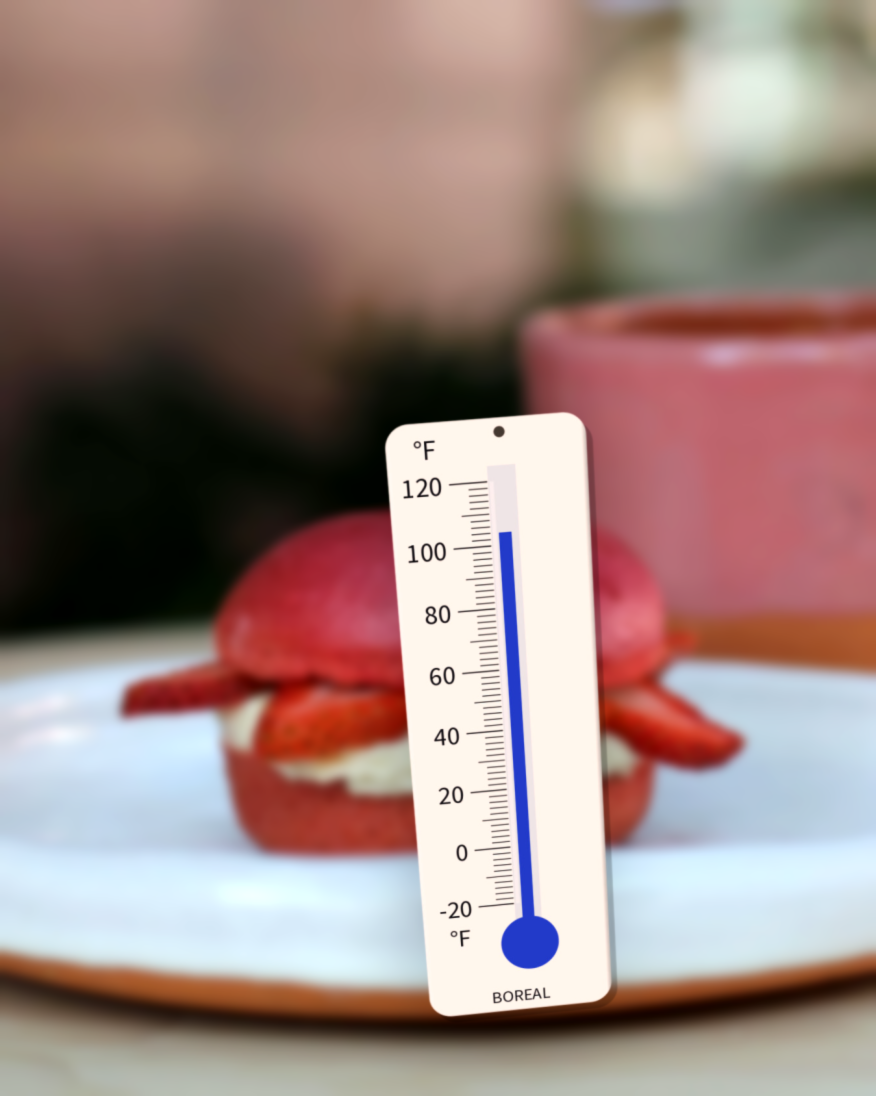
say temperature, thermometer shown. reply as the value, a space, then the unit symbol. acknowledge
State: 104 °F
